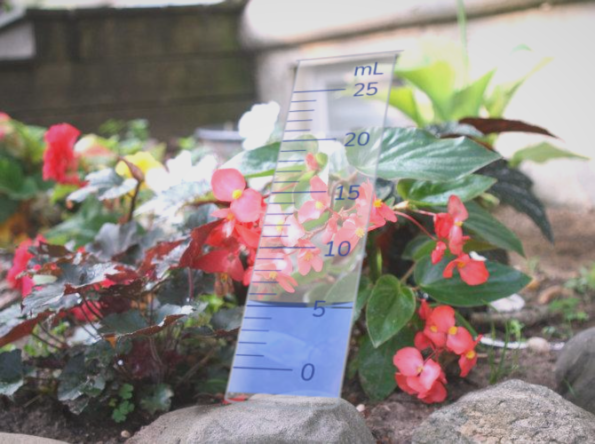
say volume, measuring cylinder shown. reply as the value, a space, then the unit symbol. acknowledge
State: 5 mL
